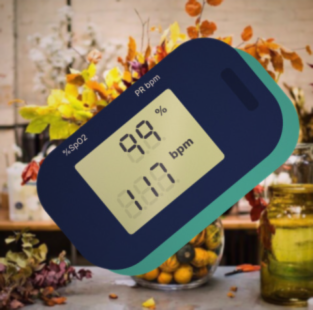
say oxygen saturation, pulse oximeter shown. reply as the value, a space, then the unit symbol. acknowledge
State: 99 %
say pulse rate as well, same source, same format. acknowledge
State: 117 bpm
